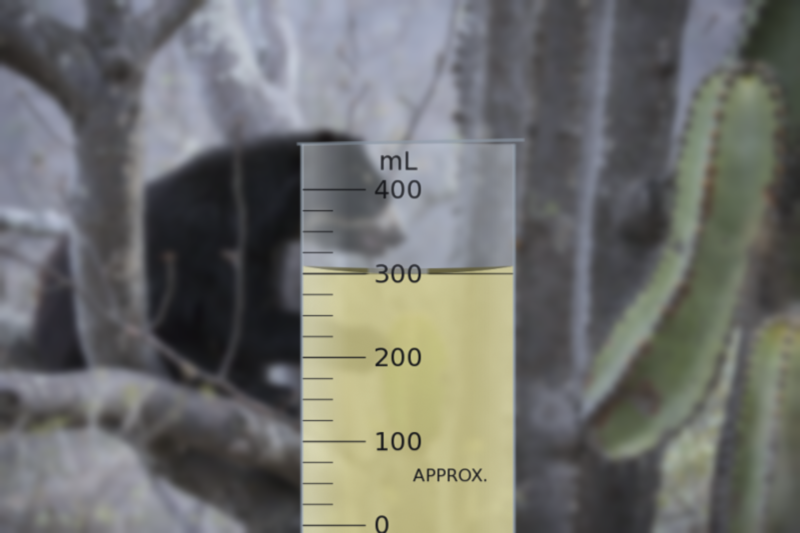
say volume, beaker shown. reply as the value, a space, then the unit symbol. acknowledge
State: 300 mL
